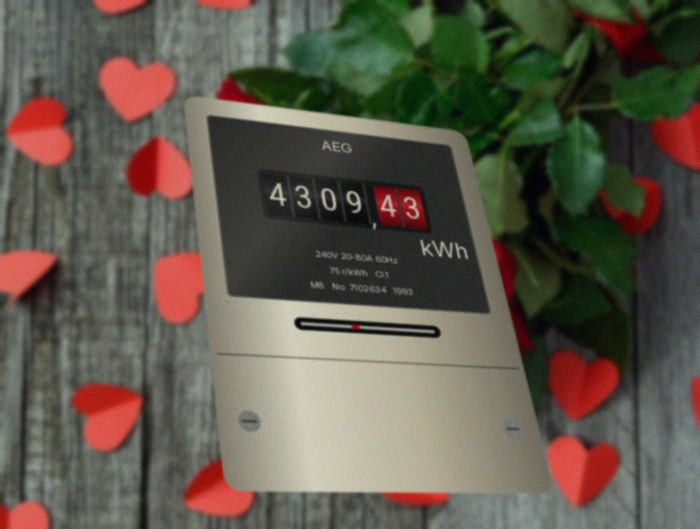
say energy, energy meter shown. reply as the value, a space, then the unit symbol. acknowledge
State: 4309.43 kWh
